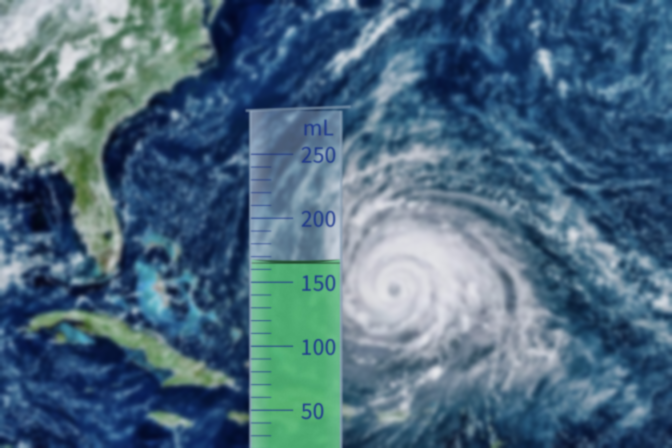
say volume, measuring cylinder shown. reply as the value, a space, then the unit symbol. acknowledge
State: 165 mL
